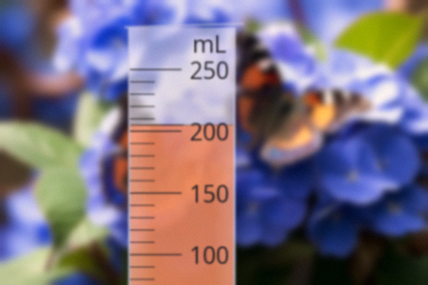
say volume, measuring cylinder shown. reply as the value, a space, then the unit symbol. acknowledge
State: 205 mL
